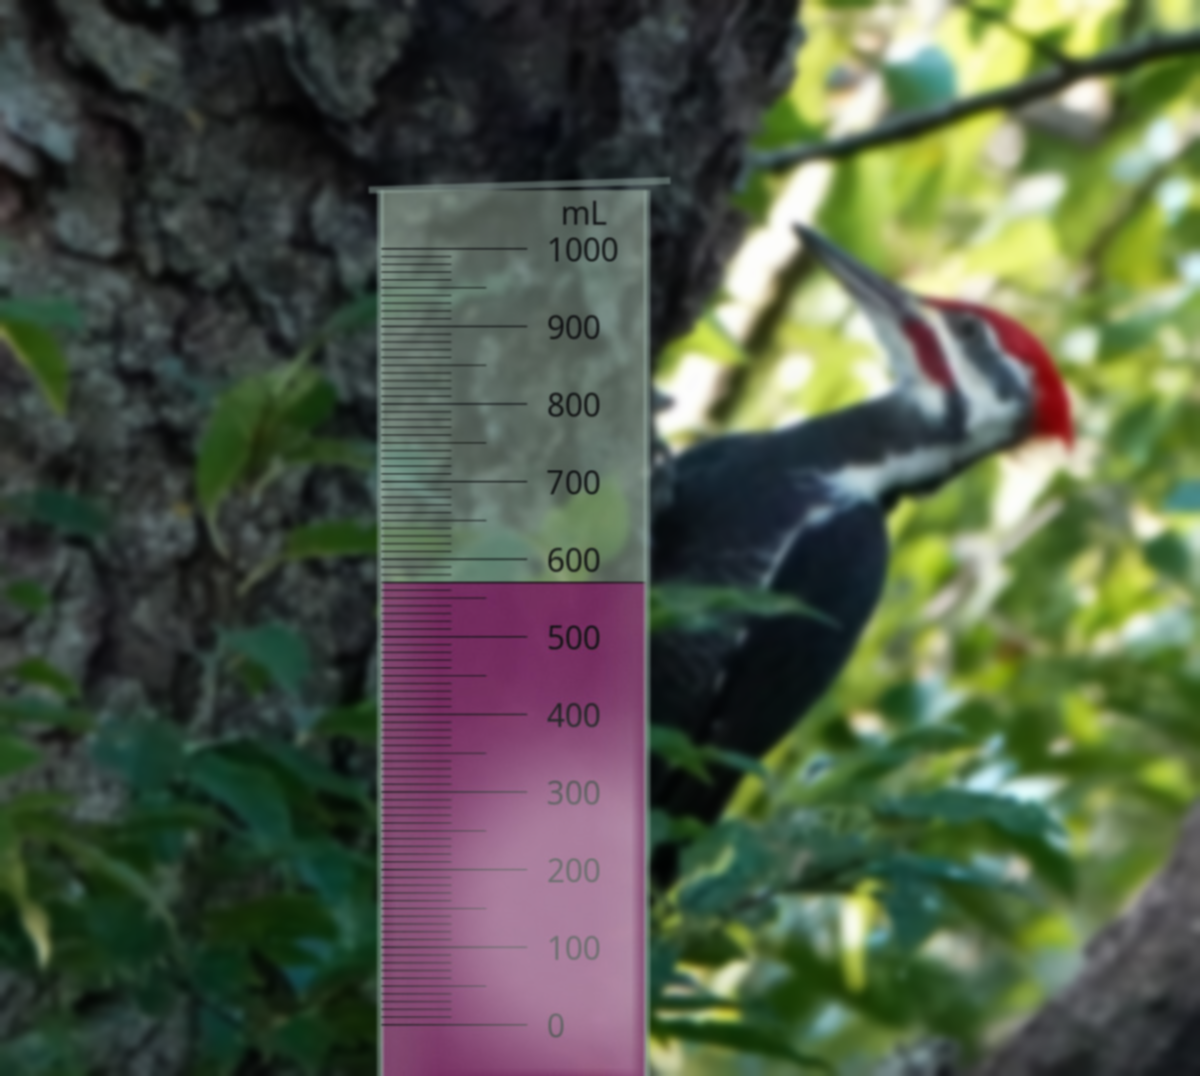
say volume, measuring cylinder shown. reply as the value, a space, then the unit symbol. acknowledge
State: 570 mL
